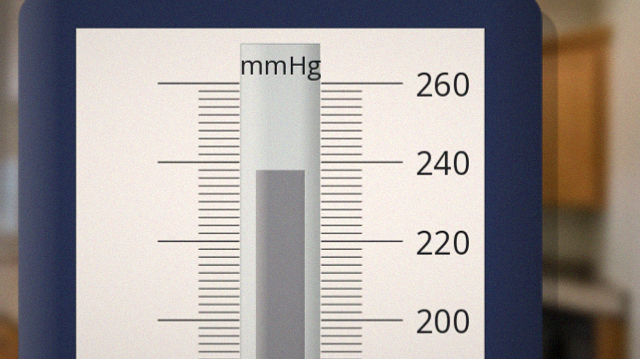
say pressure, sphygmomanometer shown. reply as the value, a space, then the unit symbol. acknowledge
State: 238 mmHg
